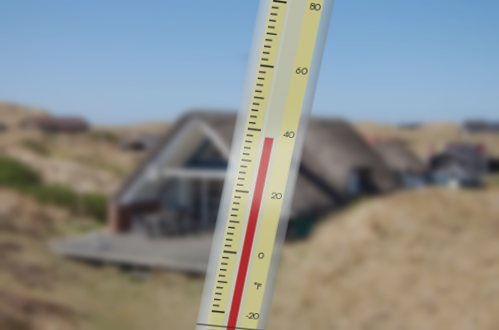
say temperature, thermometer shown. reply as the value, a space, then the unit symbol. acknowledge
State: 38 °F
